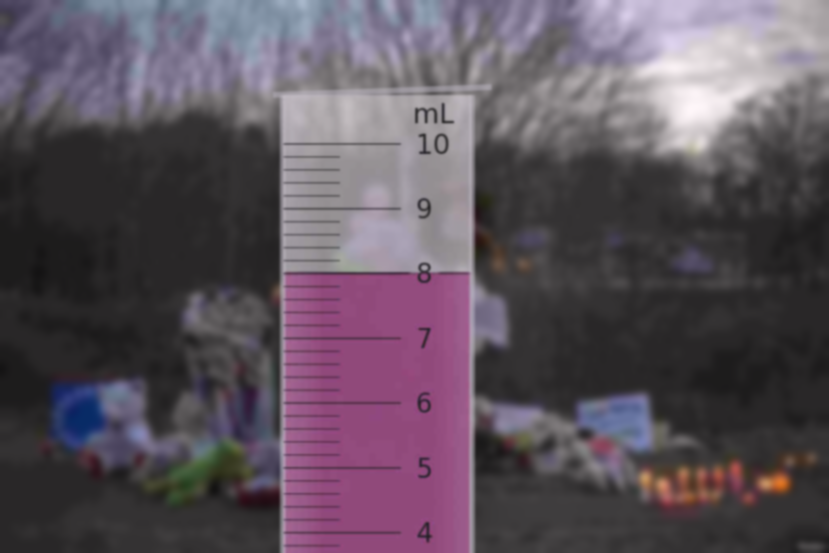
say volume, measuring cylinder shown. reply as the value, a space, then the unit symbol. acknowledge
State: 8 mL
